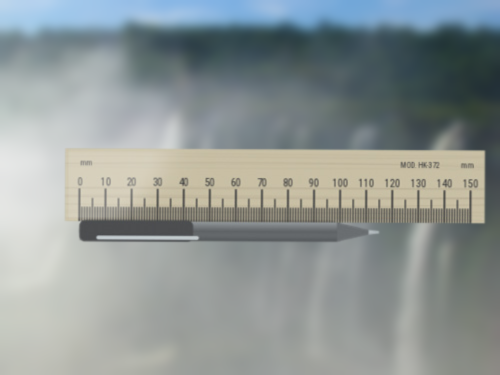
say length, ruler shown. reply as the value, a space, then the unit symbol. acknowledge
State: 115 mm
